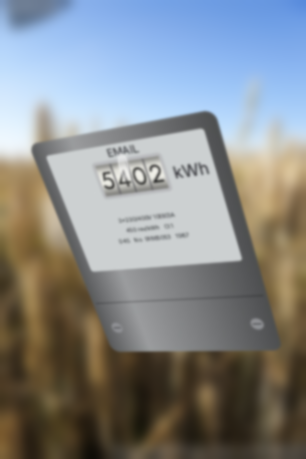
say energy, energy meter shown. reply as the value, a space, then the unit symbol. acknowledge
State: 5402 kWh
